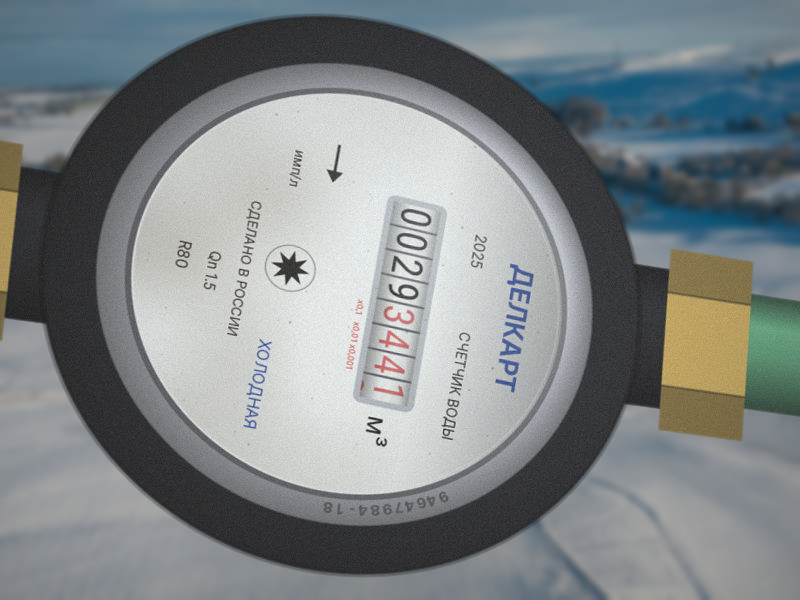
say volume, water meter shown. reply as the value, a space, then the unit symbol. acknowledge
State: 29.3441 m³
